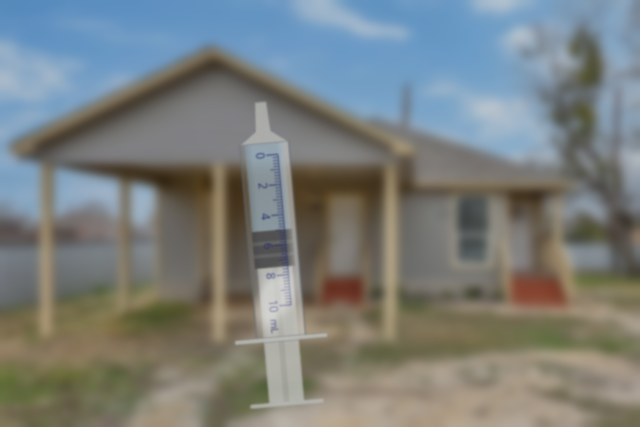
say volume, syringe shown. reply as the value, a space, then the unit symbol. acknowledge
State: 5 mL
